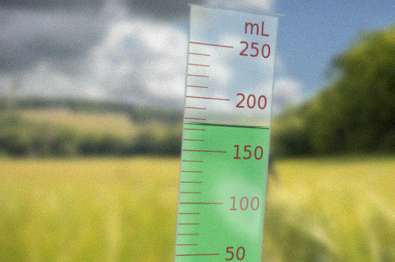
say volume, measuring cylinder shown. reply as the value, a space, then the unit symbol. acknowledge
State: 175 mL
